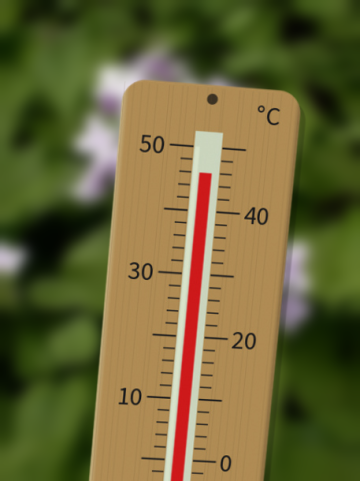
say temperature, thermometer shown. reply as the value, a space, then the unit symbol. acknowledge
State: 46 °C
